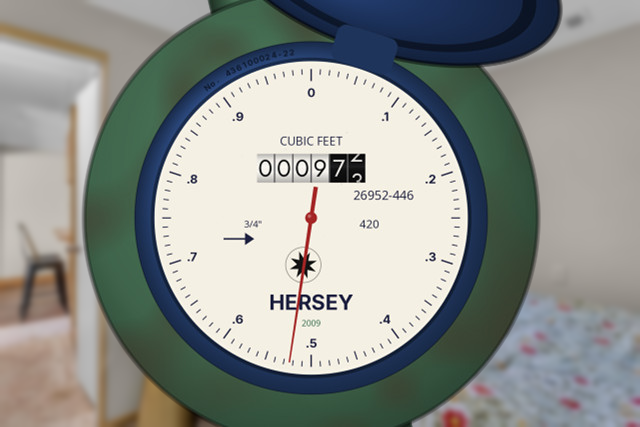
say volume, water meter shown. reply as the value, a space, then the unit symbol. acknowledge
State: 972.52 ft³
